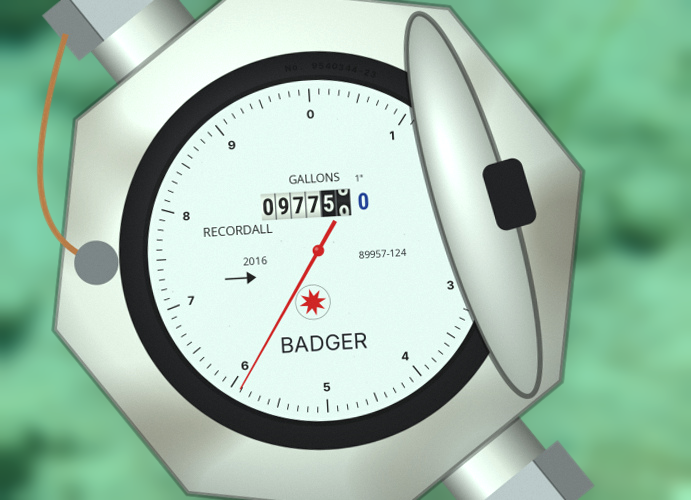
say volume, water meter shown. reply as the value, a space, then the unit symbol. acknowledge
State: 977585.9 gal
